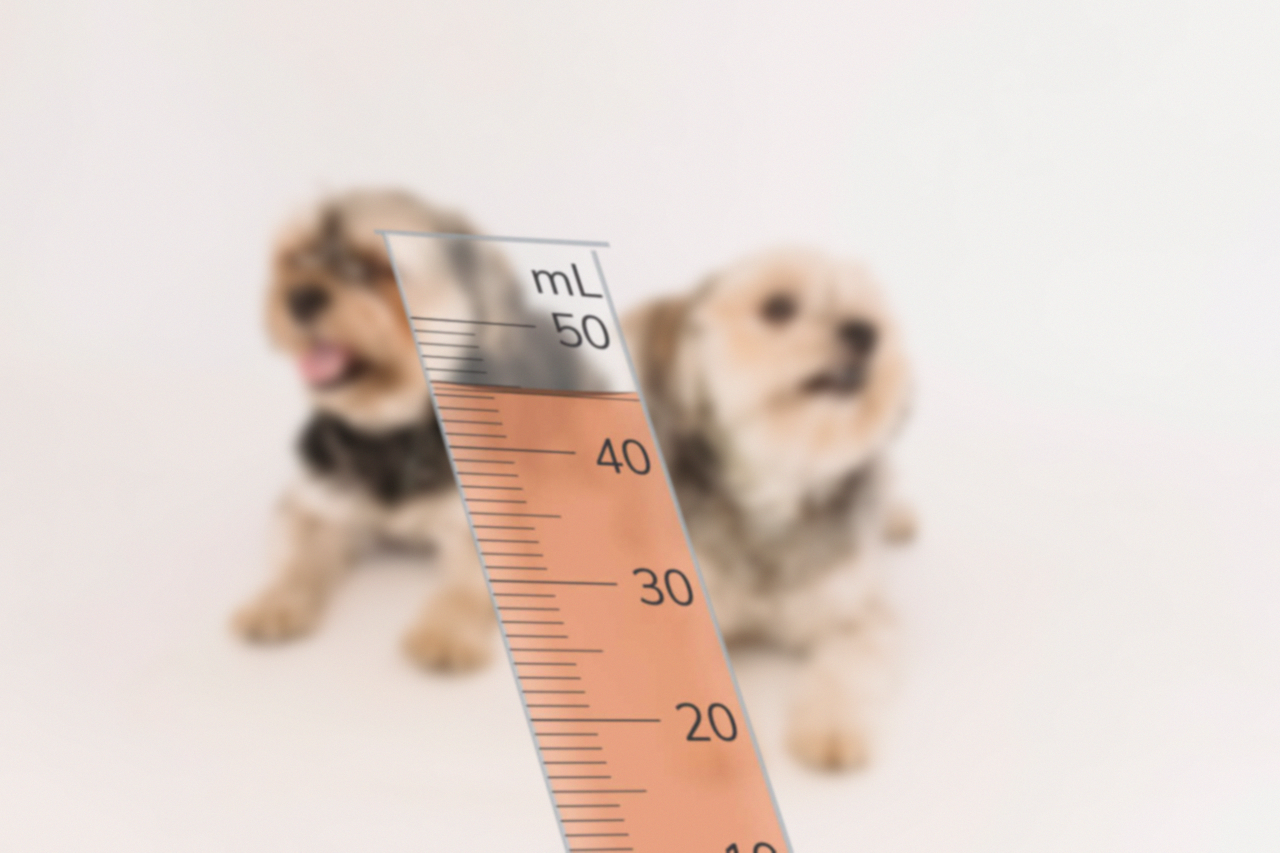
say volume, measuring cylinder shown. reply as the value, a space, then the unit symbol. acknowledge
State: 44.5 mL
